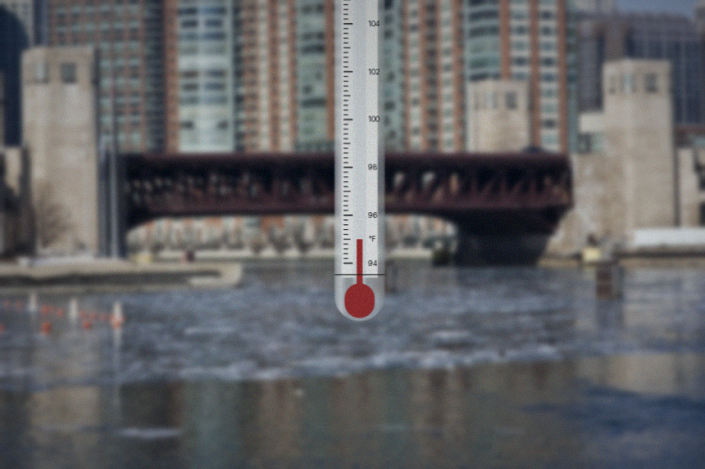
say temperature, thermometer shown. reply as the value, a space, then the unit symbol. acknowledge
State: 95 °F
